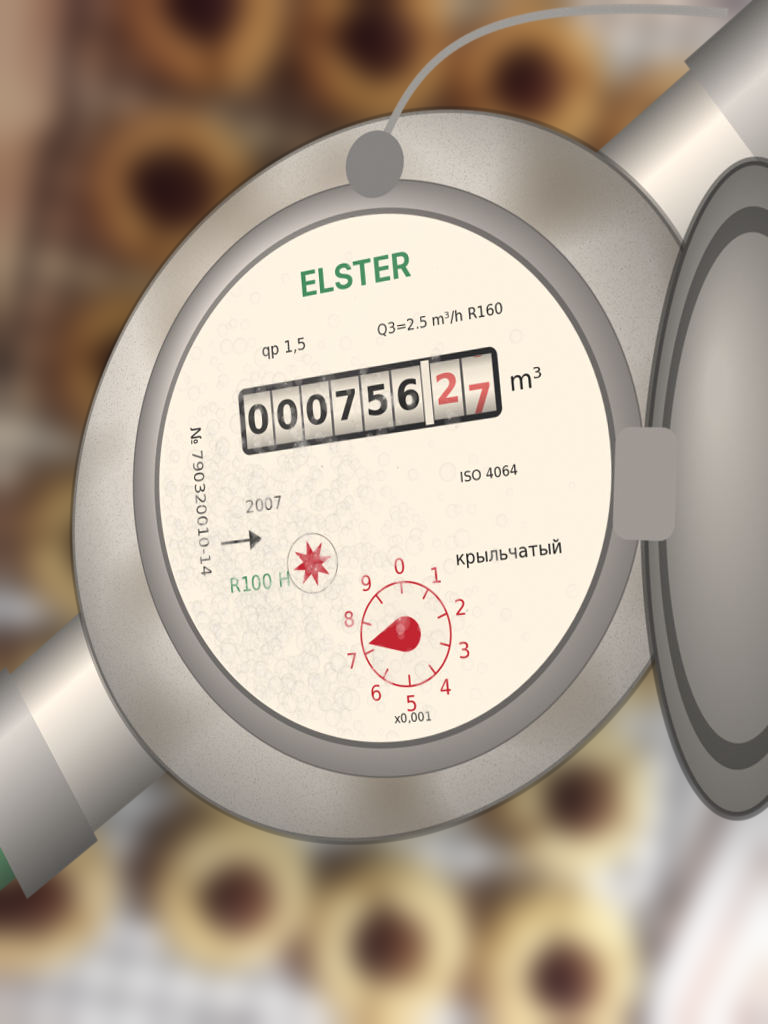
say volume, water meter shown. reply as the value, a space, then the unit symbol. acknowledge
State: 756.267 m³
